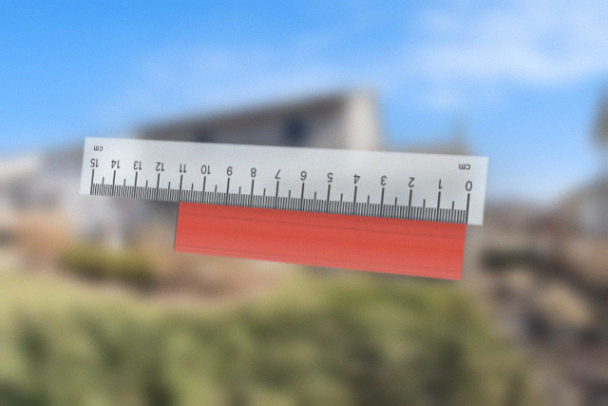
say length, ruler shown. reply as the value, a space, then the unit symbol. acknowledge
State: 11 cm
